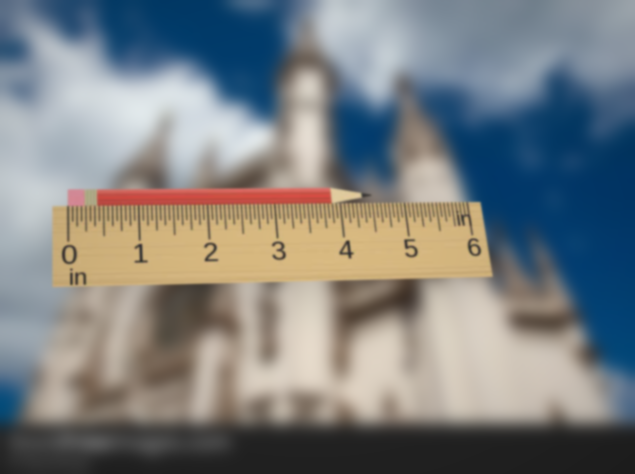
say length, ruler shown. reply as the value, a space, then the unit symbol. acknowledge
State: 4.5 in
